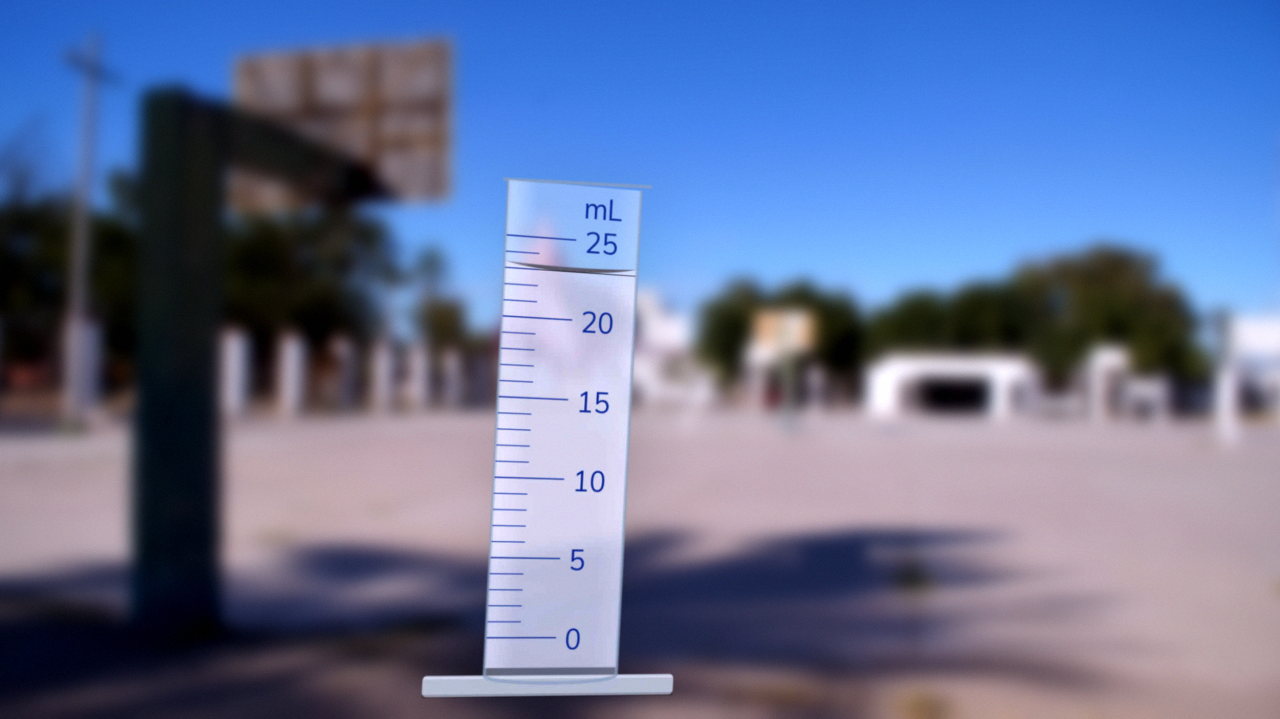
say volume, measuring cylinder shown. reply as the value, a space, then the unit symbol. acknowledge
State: 23 mL
